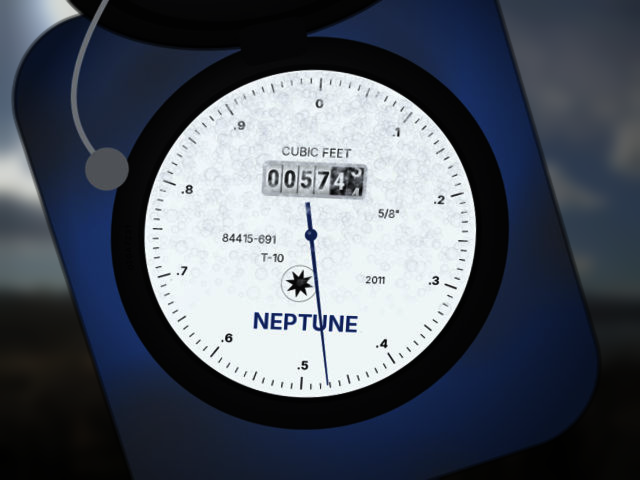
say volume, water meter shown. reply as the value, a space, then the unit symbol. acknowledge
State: 5743.47 ft³
